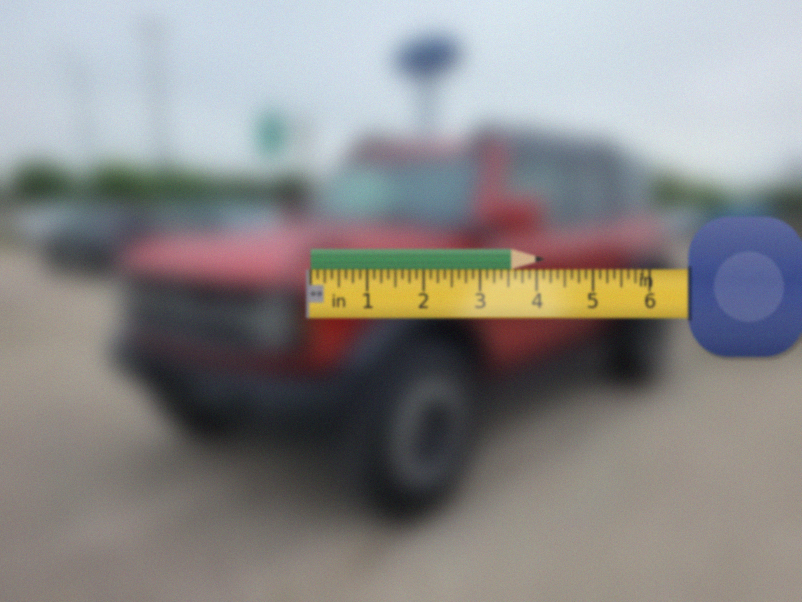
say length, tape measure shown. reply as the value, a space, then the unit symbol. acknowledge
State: 4.125 in
